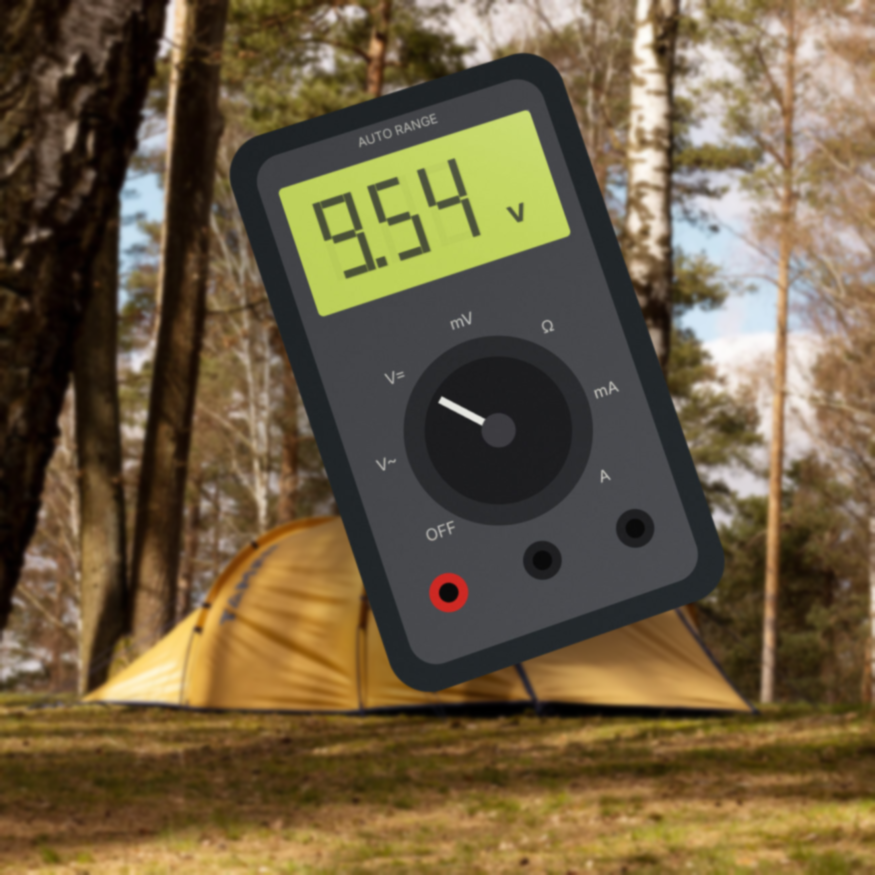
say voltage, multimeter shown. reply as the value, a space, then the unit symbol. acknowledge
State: 9.54 V
